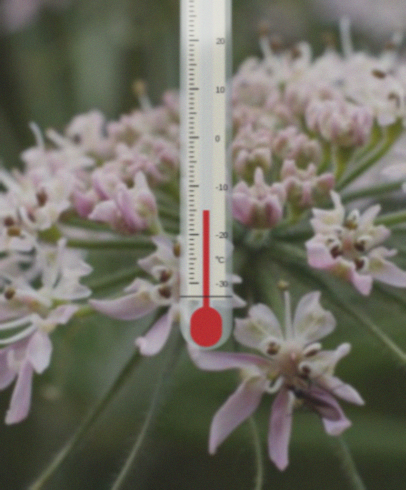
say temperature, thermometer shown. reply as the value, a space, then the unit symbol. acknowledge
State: -15 °C
